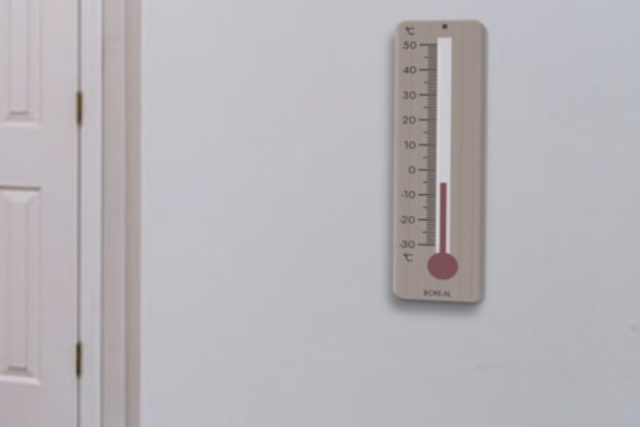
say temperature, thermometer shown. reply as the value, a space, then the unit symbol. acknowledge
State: -5 °C
